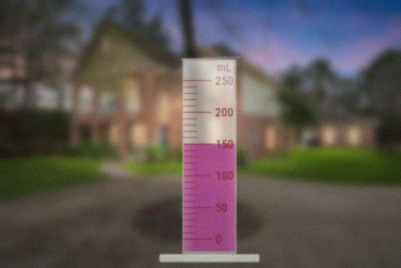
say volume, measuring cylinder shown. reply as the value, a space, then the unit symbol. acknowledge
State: 150 mL
